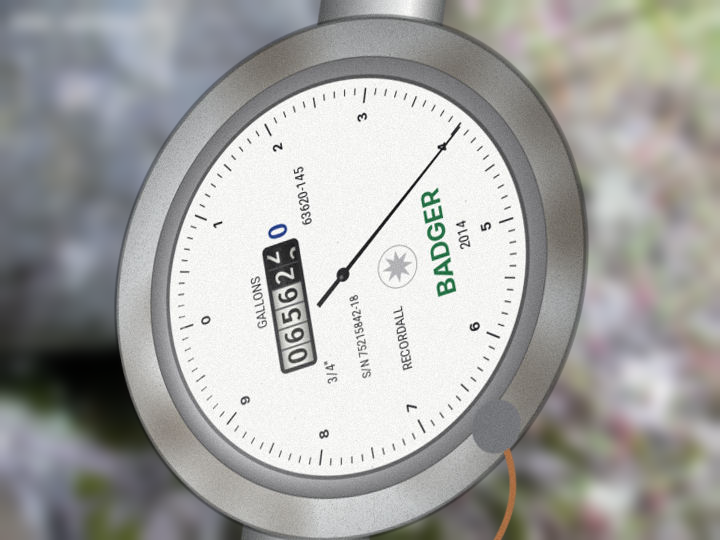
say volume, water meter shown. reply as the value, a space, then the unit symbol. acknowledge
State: 656224.0 gal
